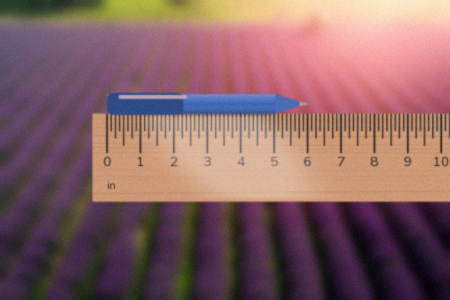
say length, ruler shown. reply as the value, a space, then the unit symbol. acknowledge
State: 6 in
